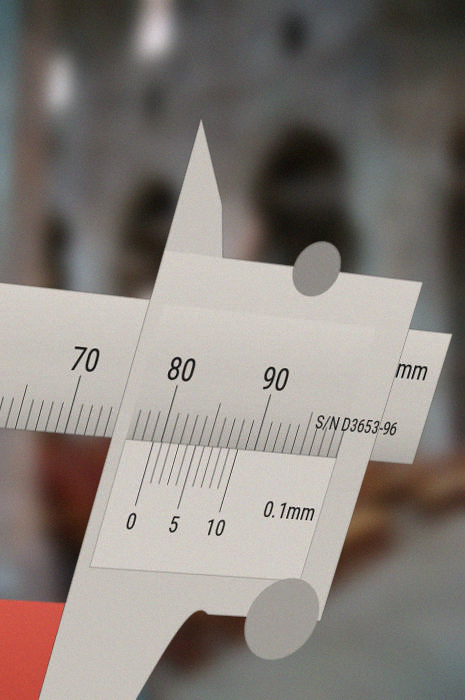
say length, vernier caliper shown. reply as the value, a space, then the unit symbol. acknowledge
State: 79.2 mm
